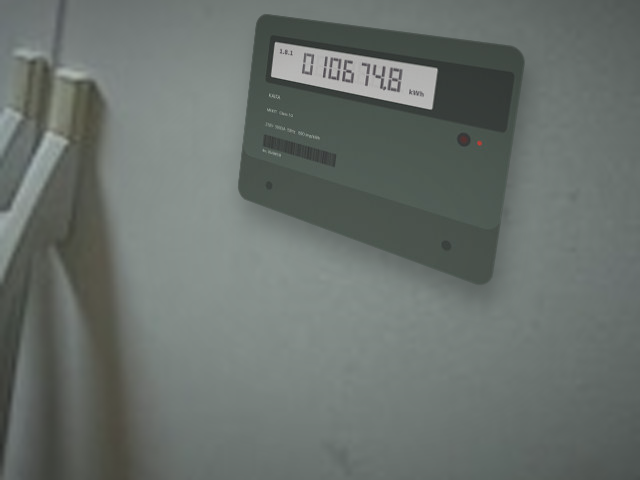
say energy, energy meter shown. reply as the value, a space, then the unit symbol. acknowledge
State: 10674.8 kWh
